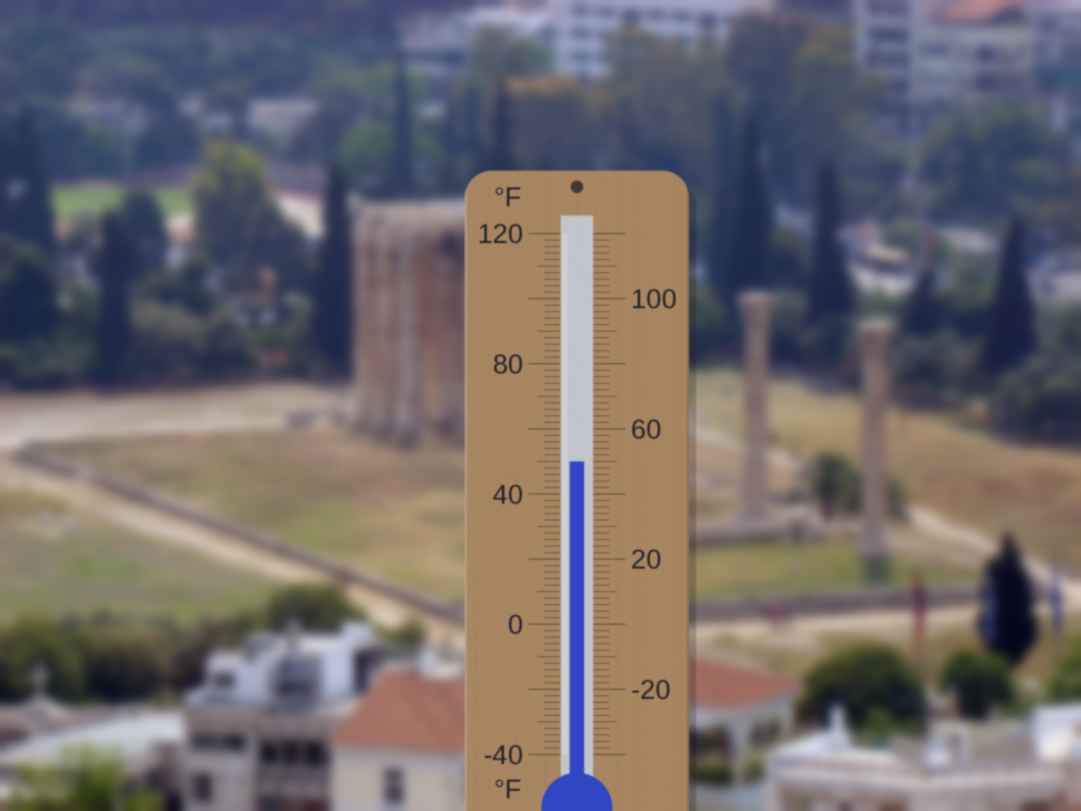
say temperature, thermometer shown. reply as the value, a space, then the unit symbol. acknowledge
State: 50 °F
